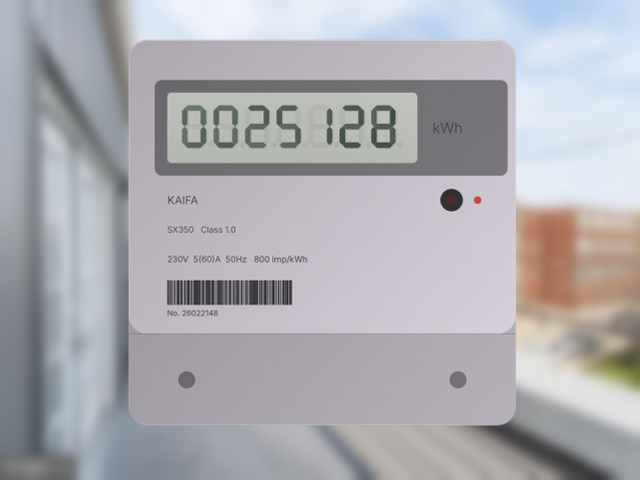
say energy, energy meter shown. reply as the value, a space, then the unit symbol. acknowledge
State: 25128 kWh
